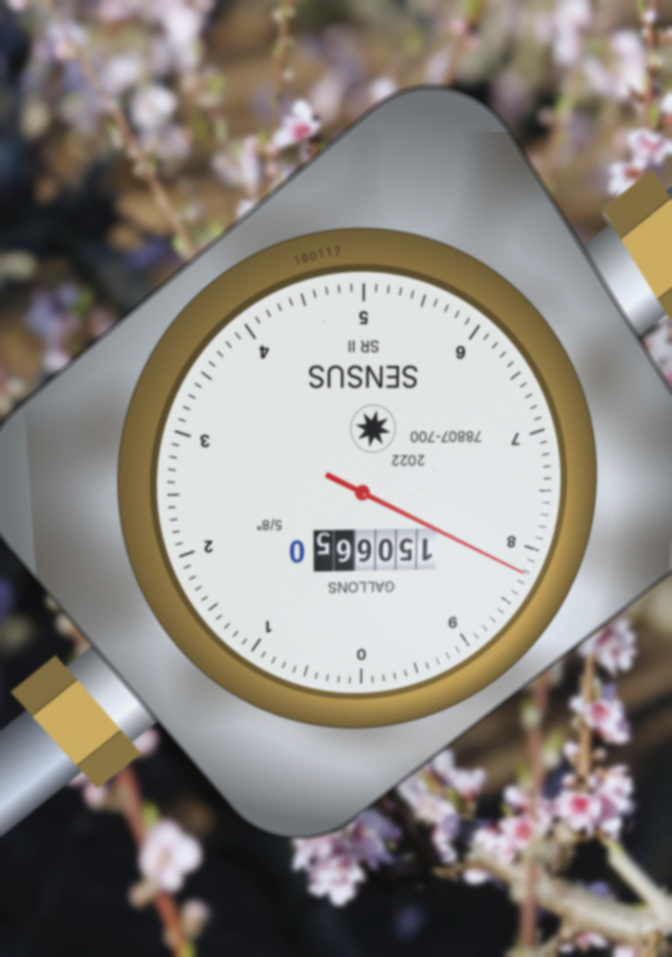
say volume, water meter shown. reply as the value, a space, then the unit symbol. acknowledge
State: 1506648.2 gal
